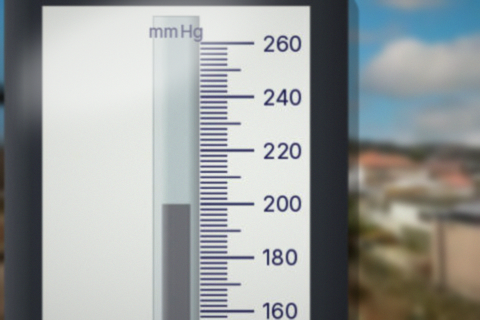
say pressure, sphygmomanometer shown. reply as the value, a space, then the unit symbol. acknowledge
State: 200 mmHg
